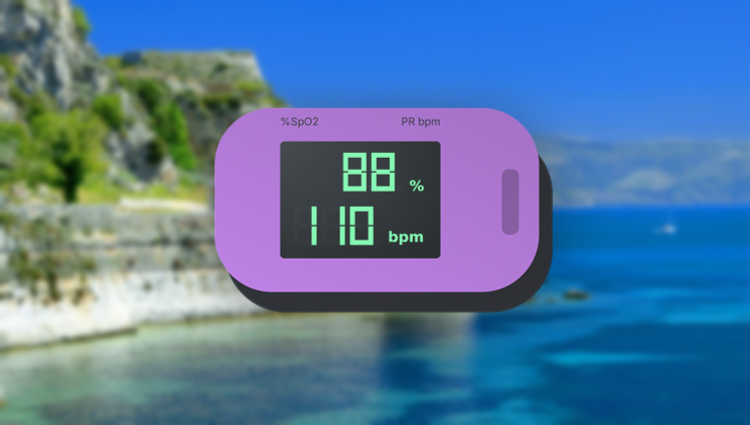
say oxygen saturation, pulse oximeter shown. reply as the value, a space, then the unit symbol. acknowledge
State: 88 %
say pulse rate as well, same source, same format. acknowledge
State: 110 bpm
